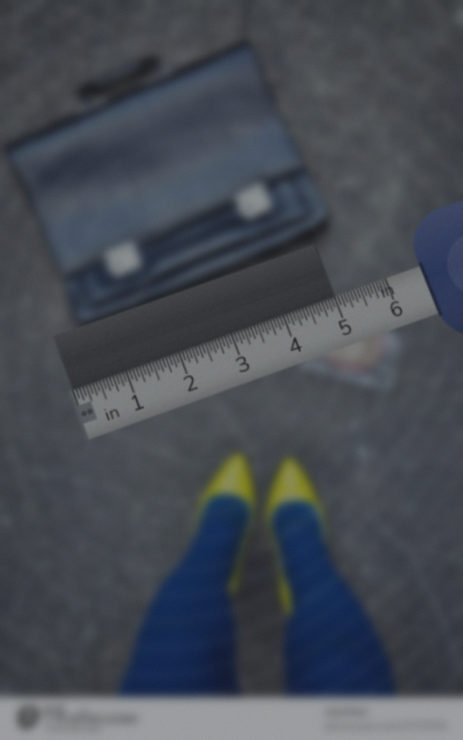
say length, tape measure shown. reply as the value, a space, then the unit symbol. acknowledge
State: 5 in
